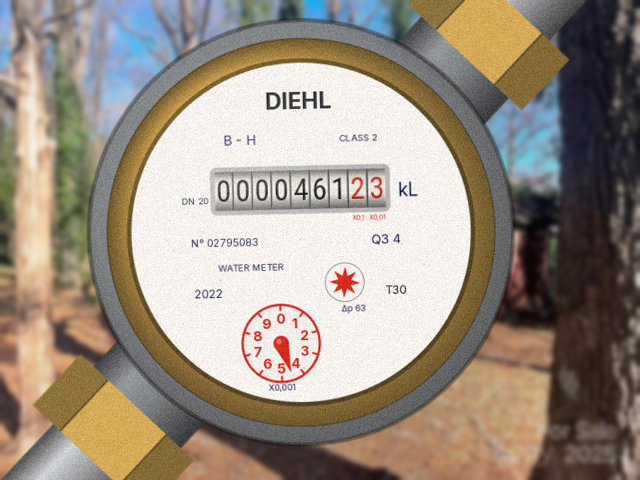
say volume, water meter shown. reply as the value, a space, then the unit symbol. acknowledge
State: 461.234 kL
